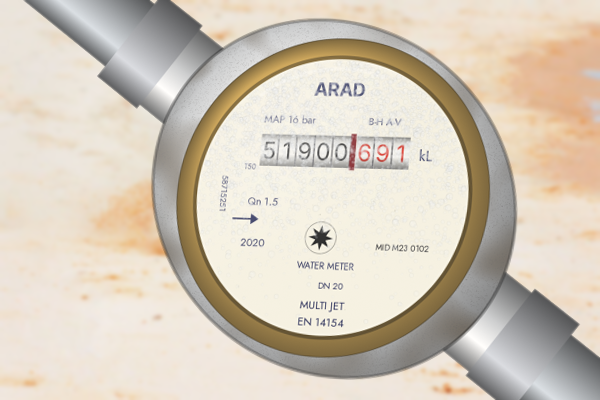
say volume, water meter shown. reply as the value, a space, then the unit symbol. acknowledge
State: 51900.691 kL
